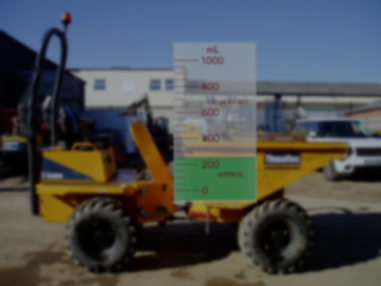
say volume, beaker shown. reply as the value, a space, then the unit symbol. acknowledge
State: 250 mL
